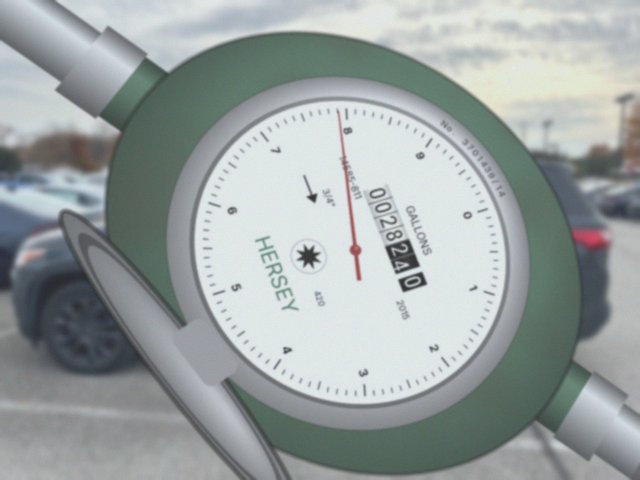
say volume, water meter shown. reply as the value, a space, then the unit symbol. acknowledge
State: 28237.9 gal
